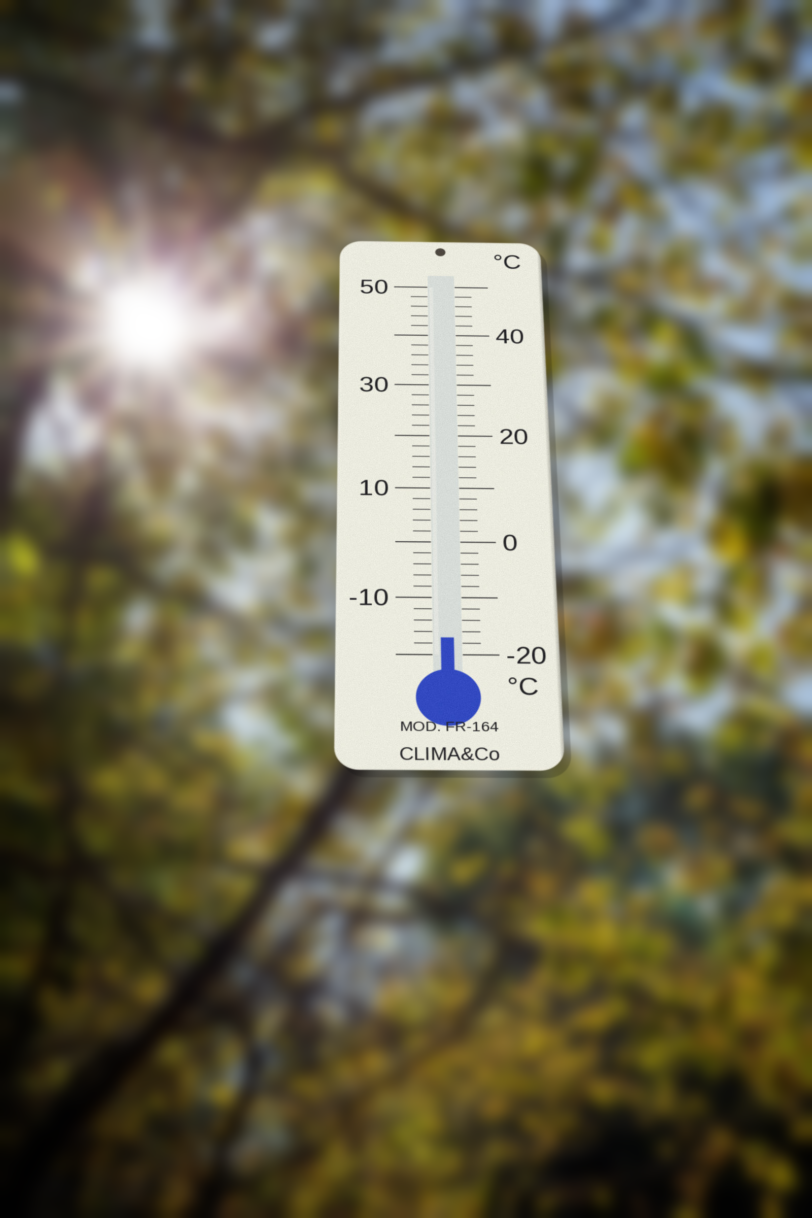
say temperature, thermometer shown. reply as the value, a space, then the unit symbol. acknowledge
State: -17 °C
